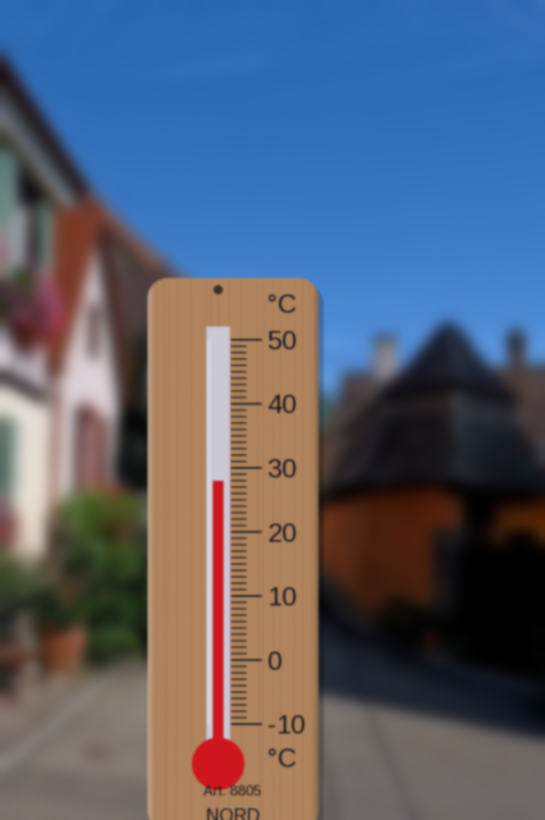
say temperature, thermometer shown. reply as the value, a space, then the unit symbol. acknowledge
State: 28 °C
